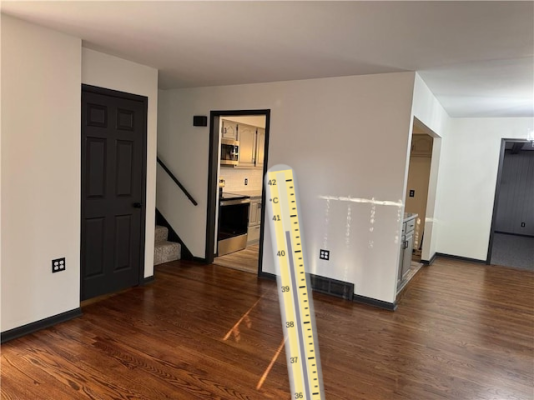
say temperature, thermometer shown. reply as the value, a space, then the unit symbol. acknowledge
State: 40.6 °C
